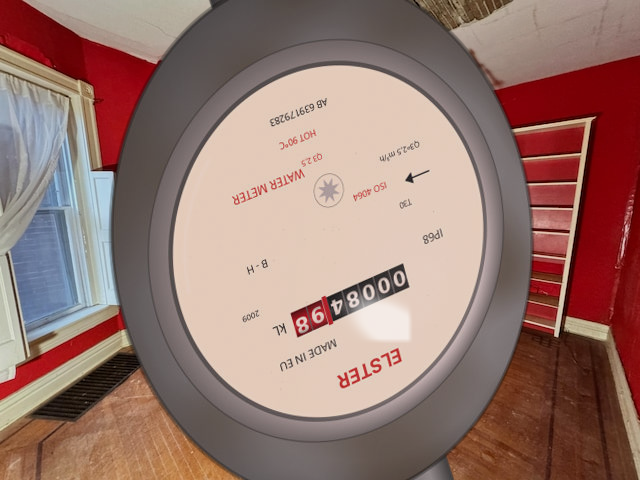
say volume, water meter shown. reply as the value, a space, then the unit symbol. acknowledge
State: 84.98 kL
